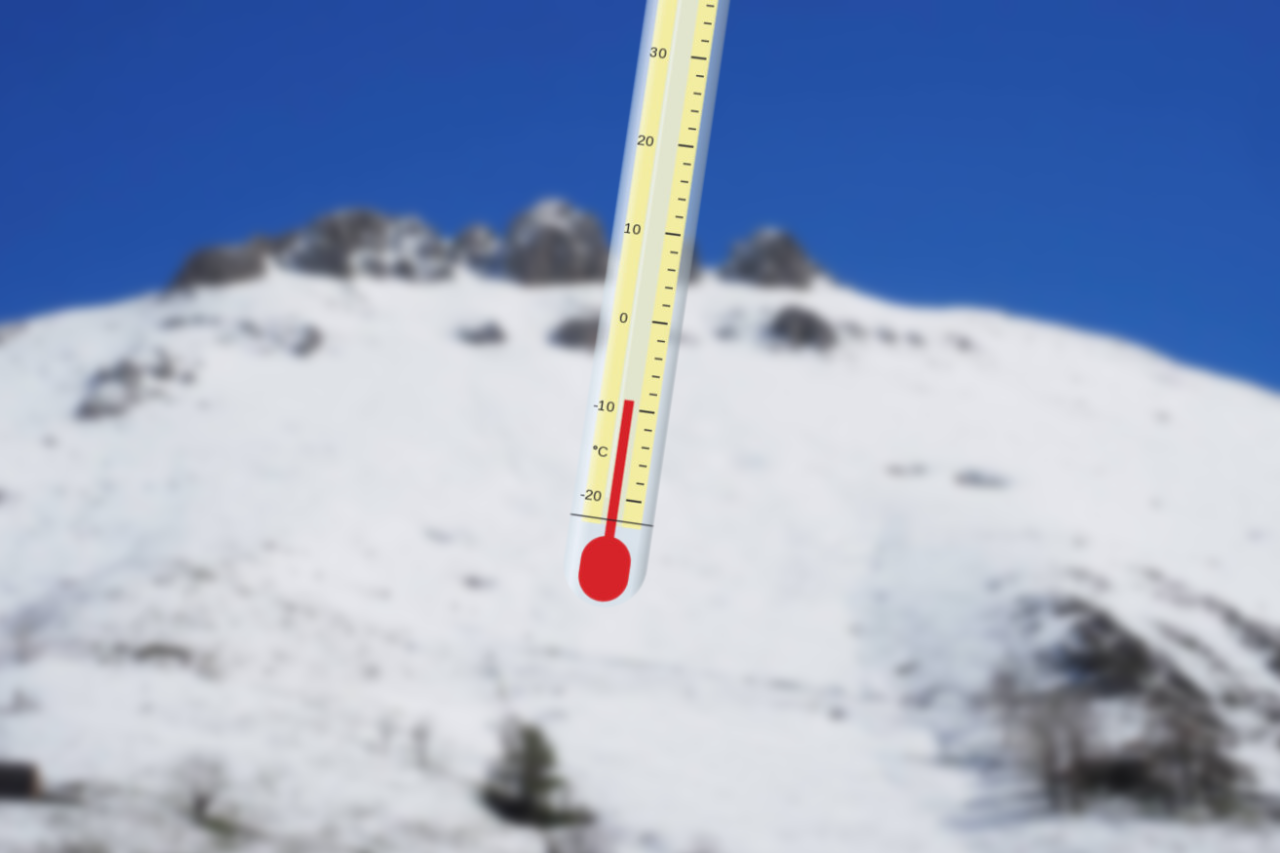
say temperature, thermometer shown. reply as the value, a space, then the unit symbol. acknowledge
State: -9 °C
